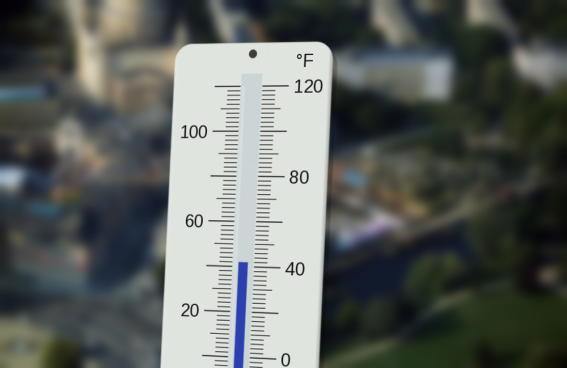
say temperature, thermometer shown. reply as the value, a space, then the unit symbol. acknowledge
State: 42 °F
